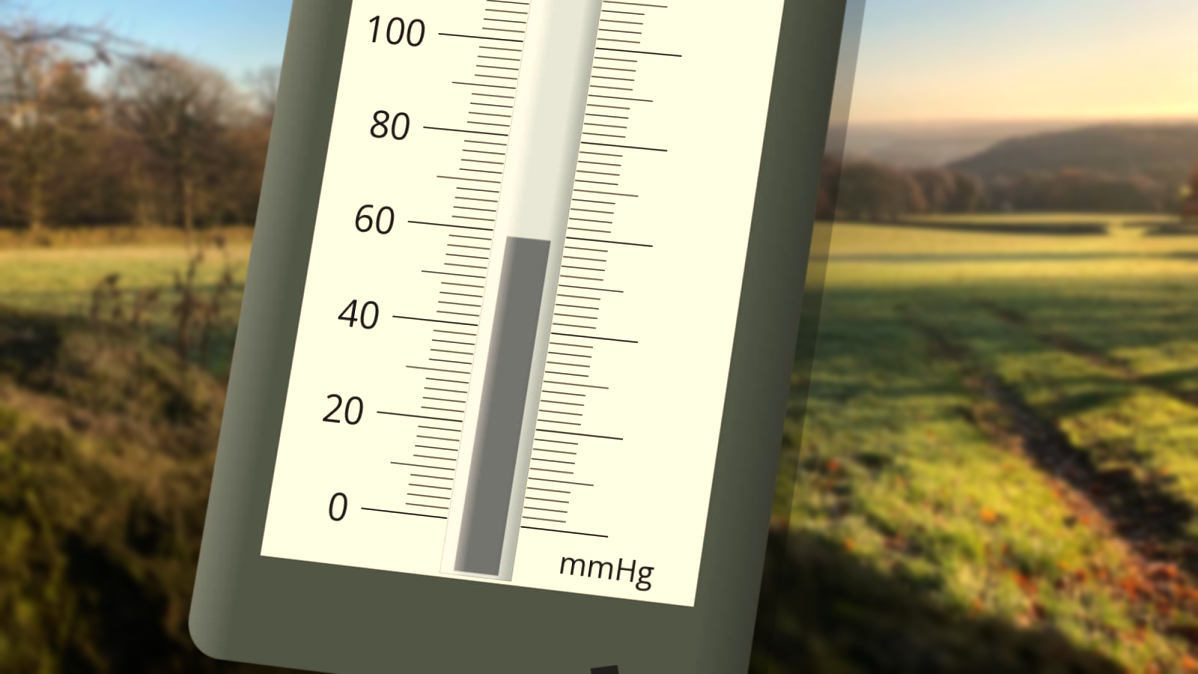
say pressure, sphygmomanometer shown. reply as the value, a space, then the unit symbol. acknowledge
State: 59 mmHg
